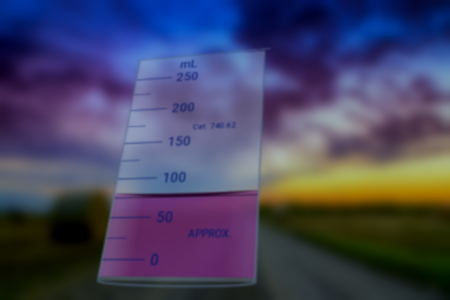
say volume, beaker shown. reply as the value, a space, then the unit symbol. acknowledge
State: 75 mL
